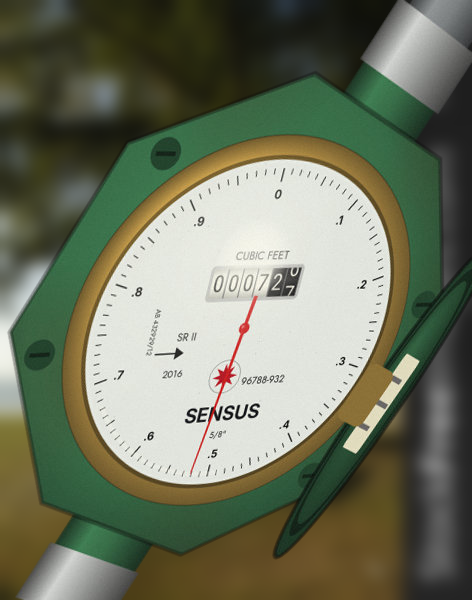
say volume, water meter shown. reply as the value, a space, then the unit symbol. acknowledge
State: 726.52 ft³
